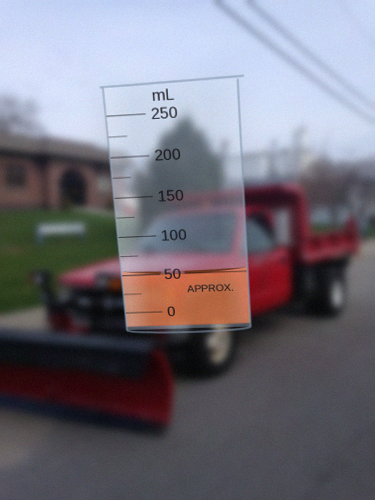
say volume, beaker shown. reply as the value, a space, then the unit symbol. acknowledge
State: 50 mL
